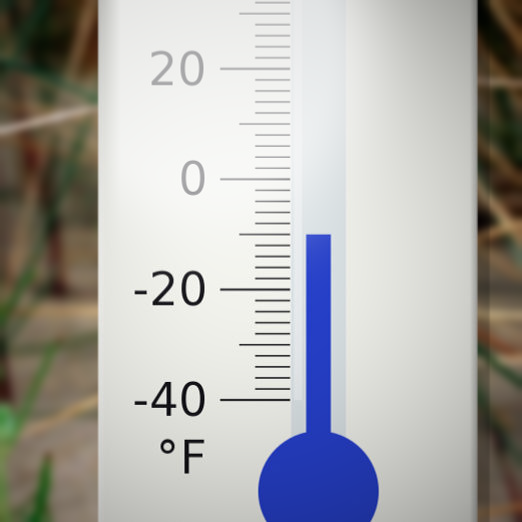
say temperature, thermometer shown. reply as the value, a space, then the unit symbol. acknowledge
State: -10 °F
